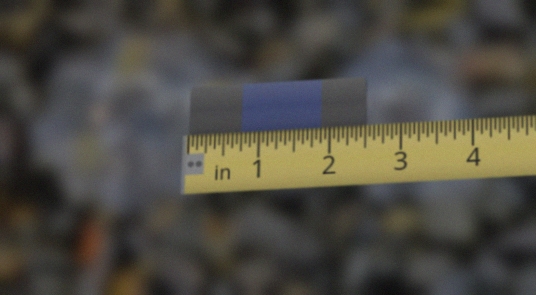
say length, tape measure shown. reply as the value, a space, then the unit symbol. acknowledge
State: 2.5 in
